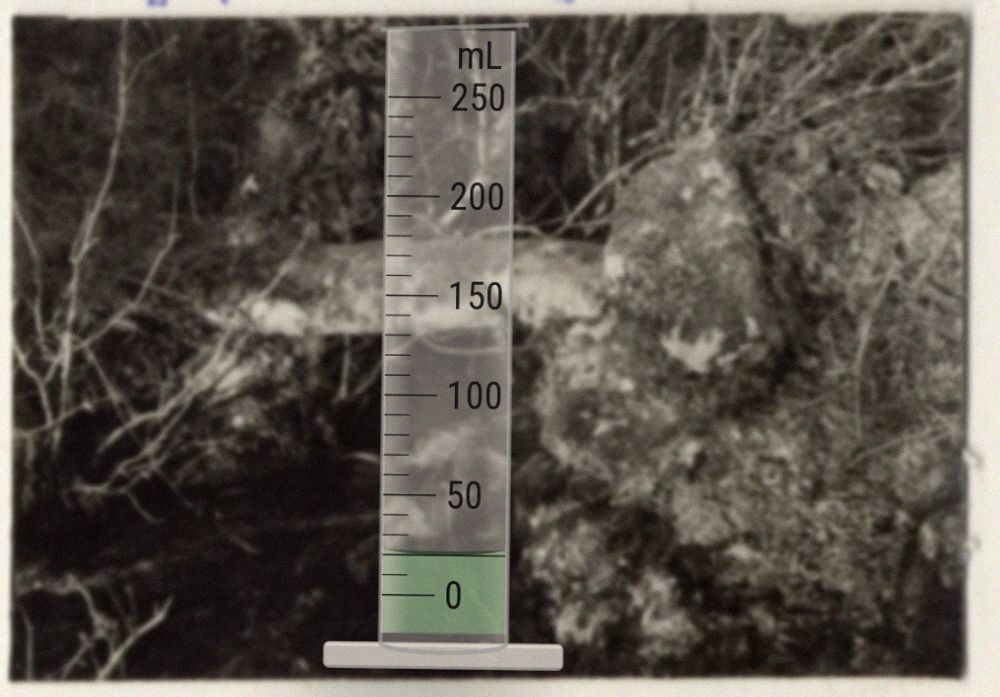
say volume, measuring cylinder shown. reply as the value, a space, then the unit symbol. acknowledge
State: 20 mL
